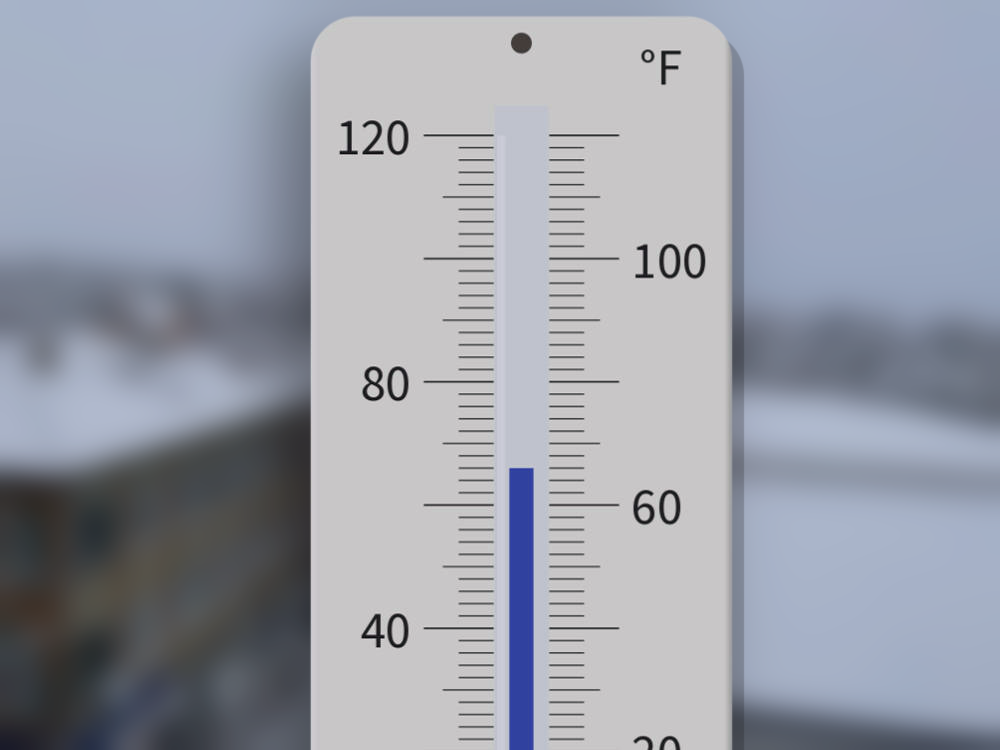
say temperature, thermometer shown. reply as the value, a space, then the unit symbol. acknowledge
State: 66 °F
